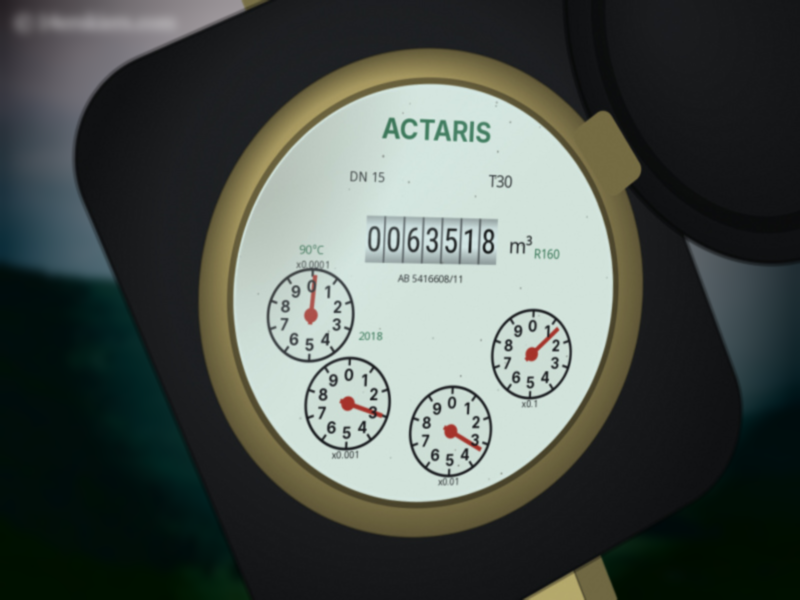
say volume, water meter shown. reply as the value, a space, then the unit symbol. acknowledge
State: 63518.1330 m³
